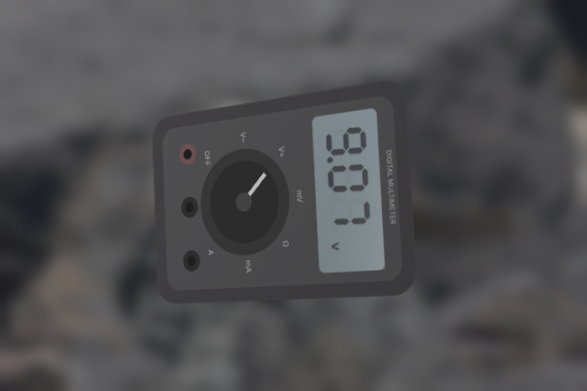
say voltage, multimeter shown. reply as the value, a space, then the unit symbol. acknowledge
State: 9.07 V
